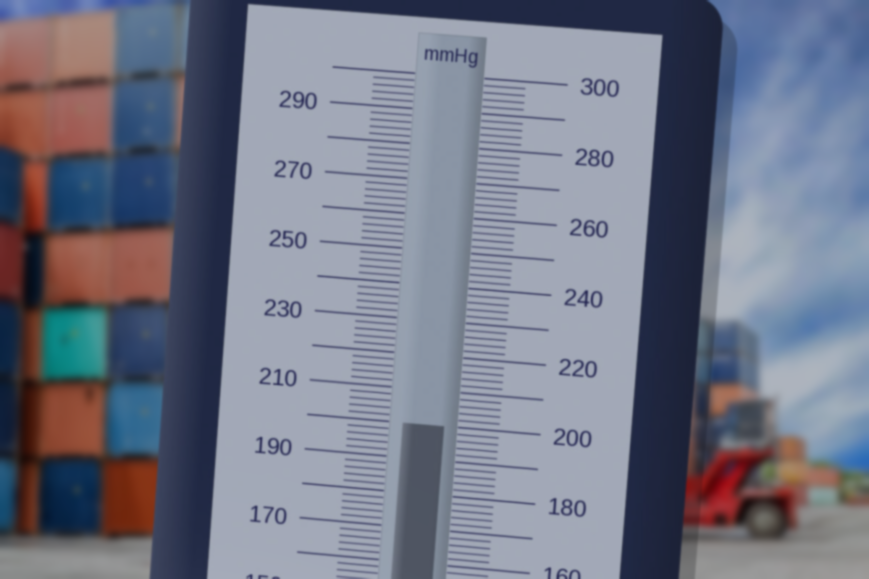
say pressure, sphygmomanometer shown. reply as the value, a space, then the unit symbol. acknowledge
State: 200 mmHg
